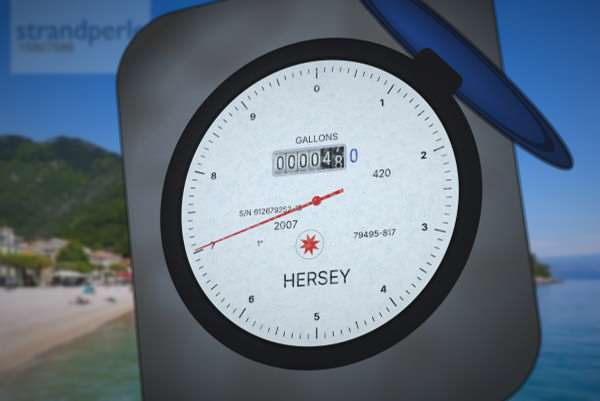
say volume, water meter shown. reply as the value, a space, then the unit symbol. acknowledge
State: 477.0 gal
